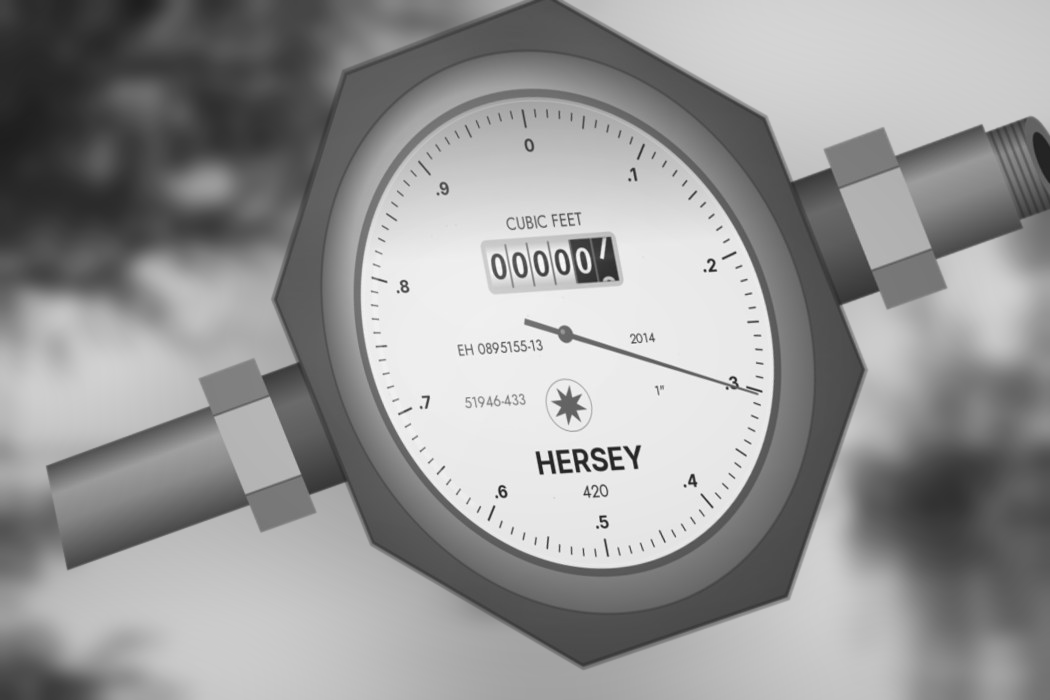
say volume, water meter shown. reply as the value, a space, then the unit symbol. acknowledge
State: 7.30 ft³
